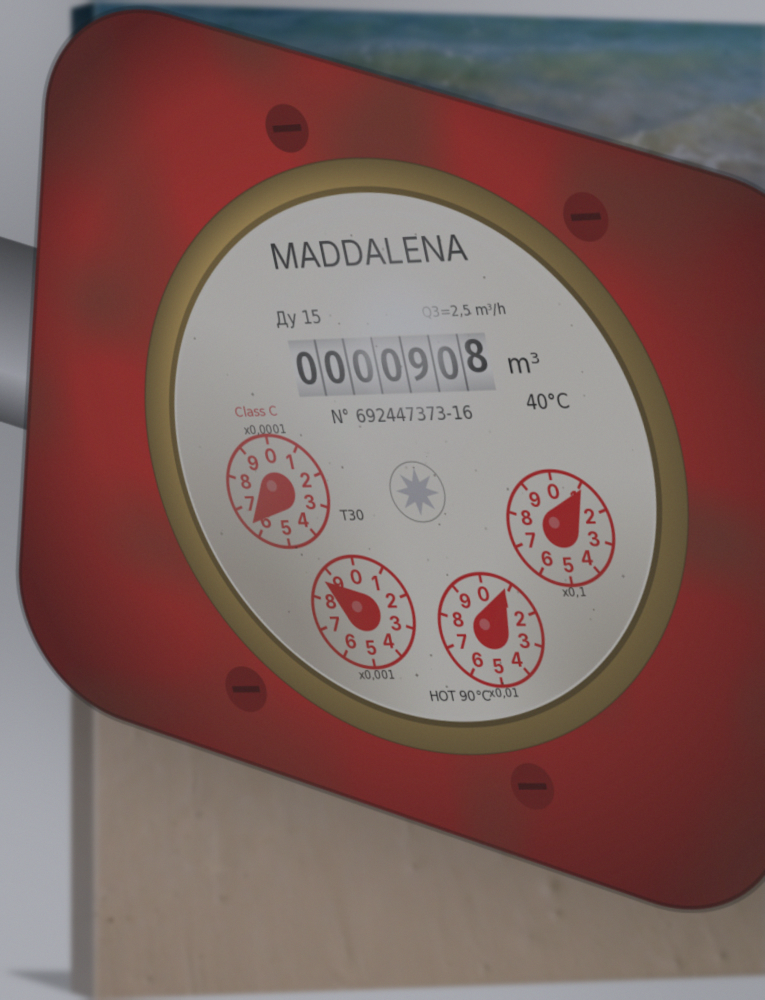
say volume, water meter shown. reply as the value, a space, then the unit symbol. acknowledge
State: 908.1086 m³
